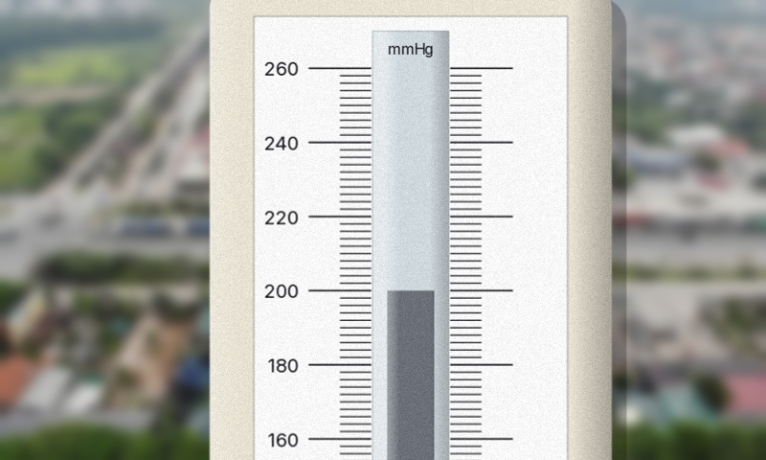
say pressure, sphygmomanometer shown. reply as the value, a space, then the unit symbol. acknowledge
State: 200 mmHg
